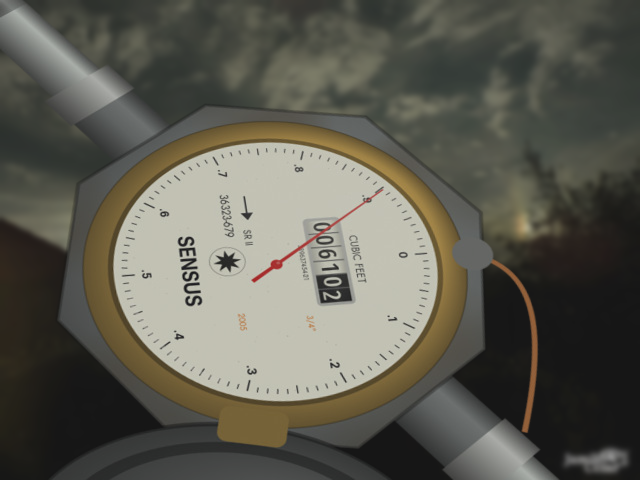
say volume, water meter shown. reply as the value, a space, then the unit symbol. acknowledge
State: 6101.90 ft³
